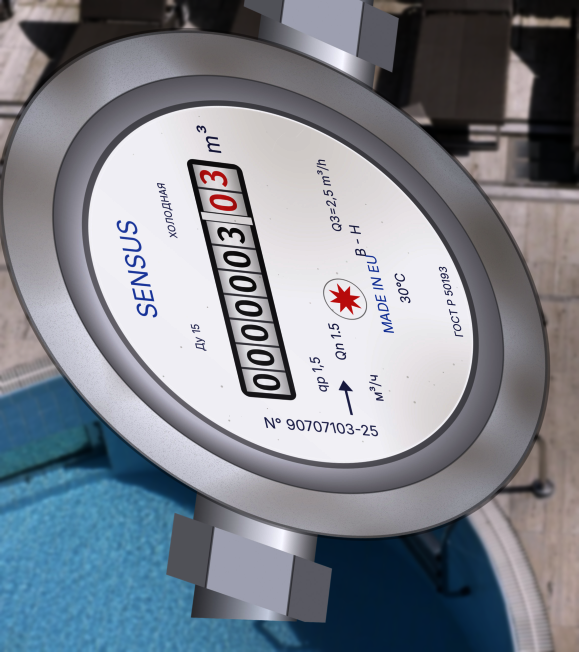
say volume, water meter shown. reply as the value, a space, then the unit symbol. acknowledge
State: 3.03 m³
